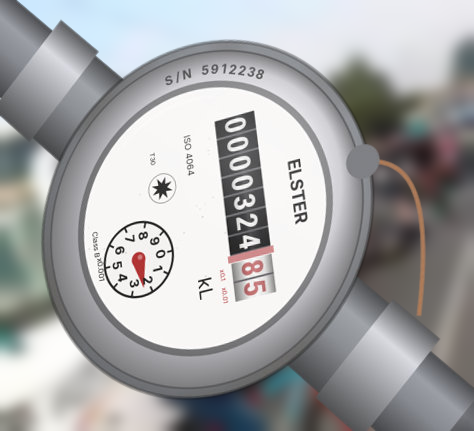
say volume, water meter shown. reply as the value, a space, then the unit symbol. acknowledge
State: 324.852 kL
